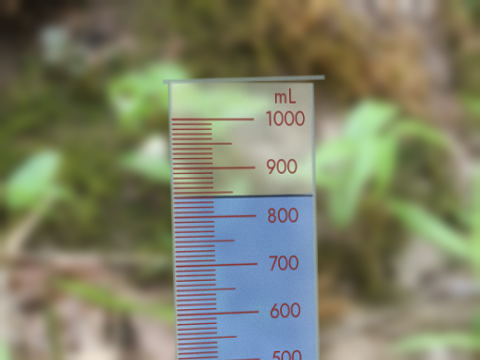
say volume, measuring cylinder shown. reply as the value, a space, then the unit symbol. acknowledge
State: 840 mL
